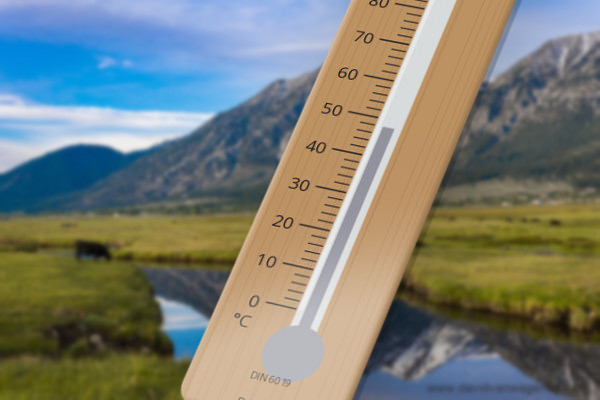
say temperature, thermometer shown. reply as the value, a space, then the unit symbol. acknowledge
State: 48 °C
